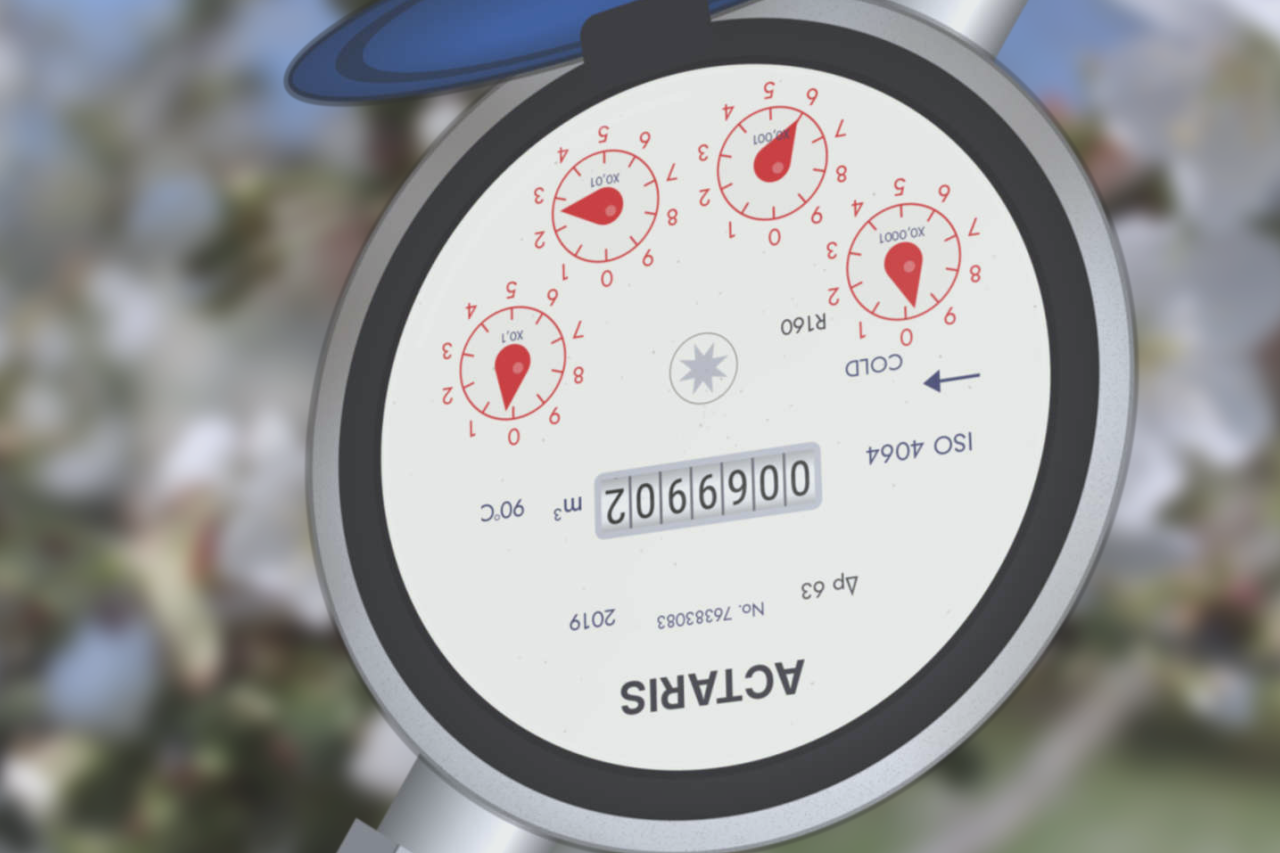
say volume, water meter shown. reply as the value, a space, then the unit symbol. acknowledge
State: 69902.0259 m³
